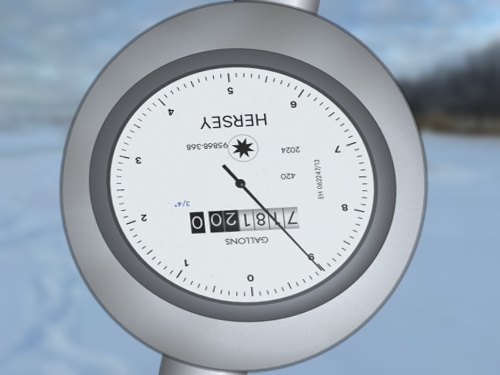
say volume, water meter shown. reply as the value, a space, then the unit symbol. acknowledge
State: 7181199.0 gal
